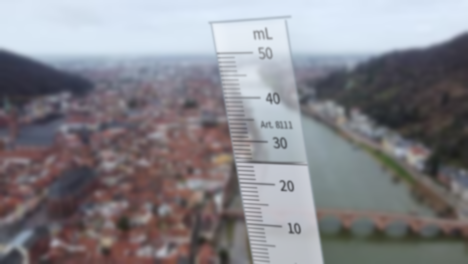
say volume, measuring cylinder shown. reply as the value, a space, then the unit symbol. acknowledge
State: 25 mL
